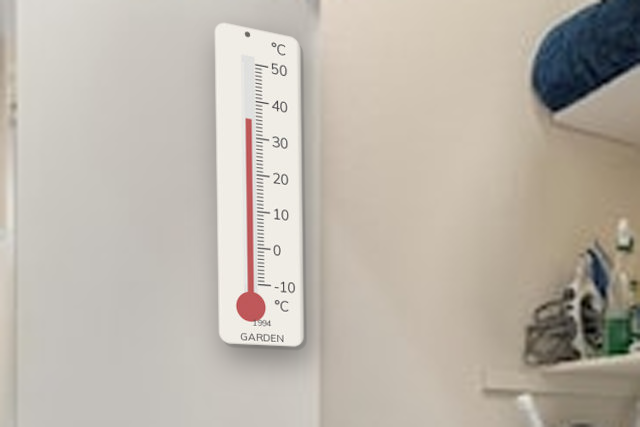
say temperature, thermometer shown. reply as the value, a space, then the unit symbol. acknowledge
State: 35 °C
